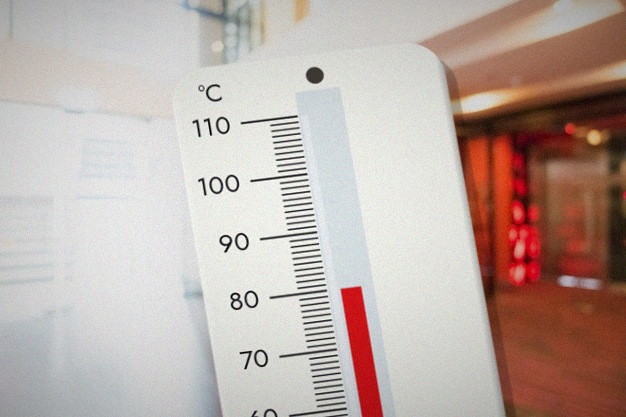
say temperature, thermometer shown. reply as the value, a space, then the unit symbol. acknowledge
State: 80 °C
